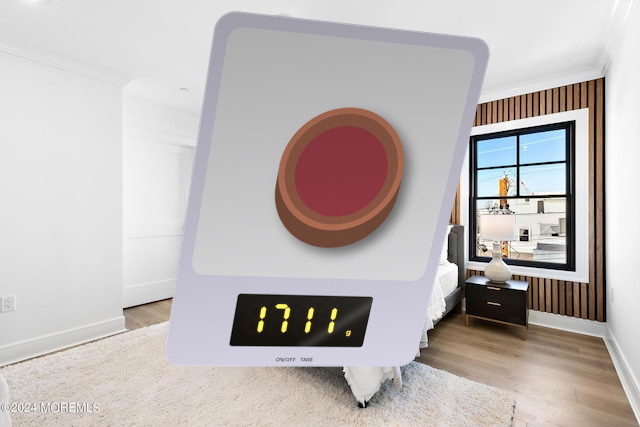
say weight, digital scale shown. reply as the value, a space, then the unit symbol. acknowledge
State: 1711 g
